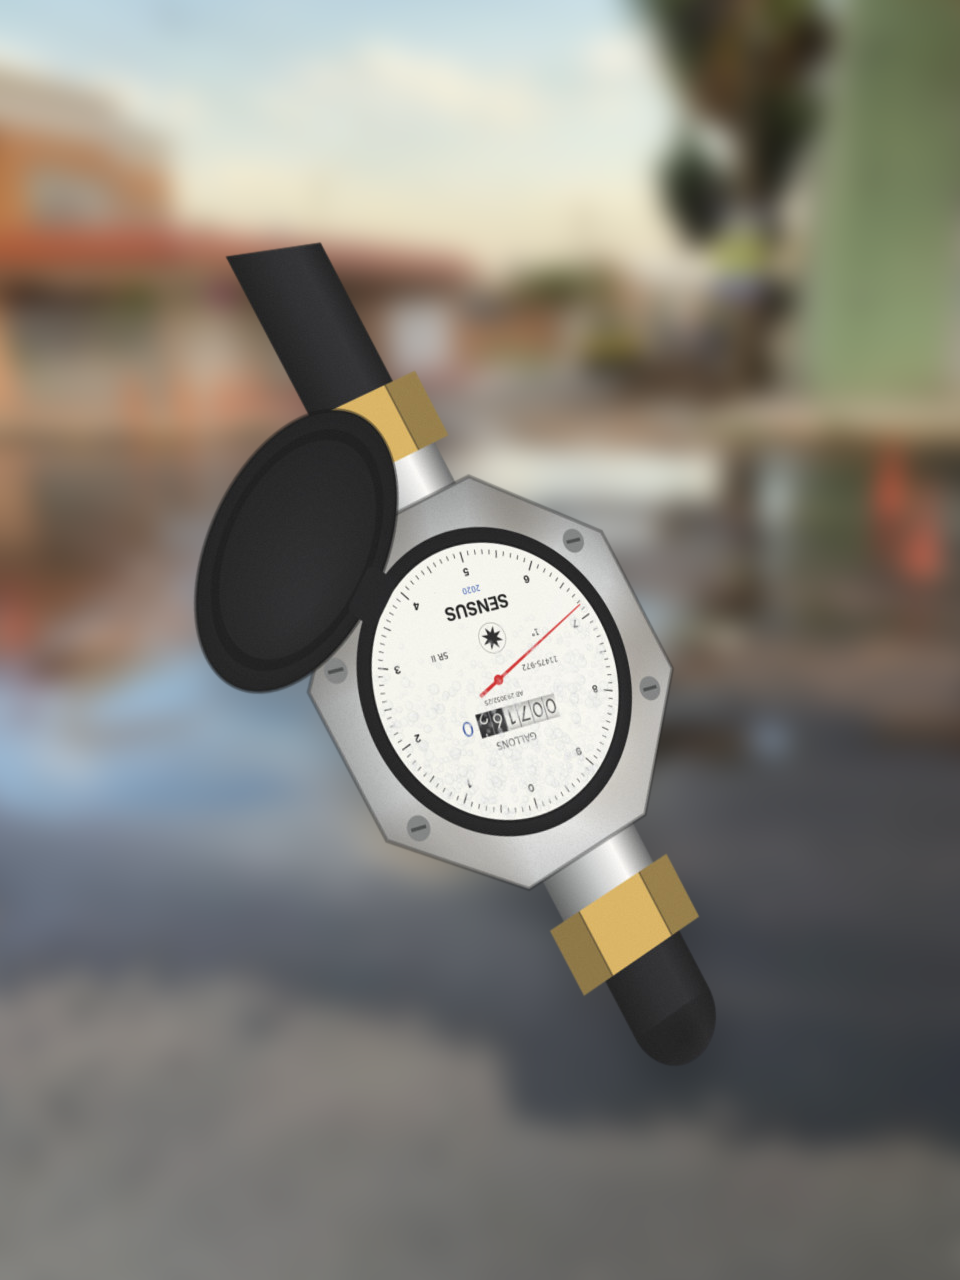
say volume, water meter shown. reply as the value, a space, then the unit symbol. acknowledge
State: 71616.8 gal
